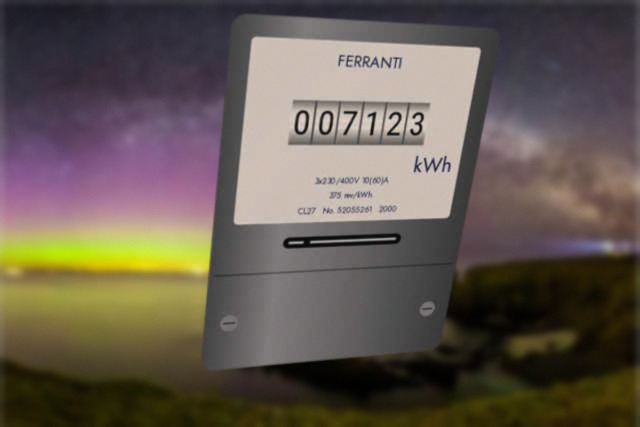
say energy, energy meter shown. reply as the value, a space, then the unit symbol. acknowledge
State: 7123 kWh
